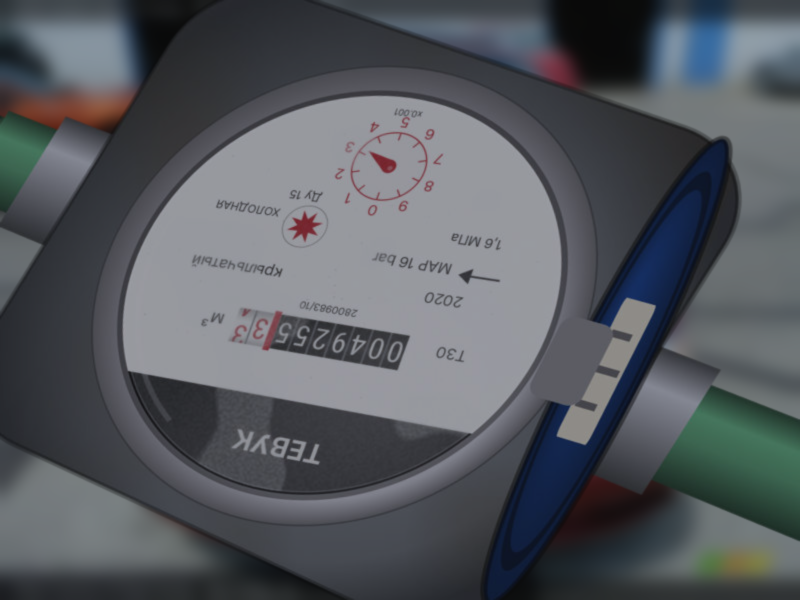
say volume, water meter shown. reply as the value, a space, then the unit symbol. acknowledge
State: 49255.333 m³
